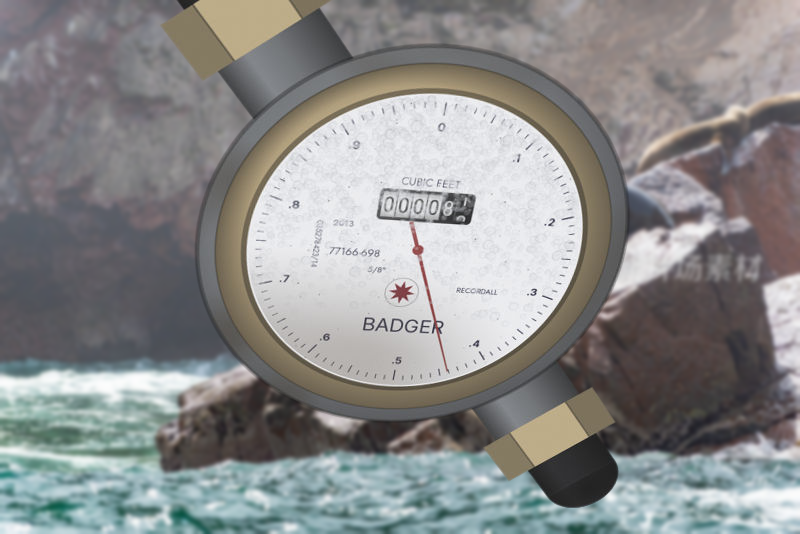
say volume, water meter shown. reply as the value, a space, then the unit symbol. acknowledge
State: 81.44 ft³
